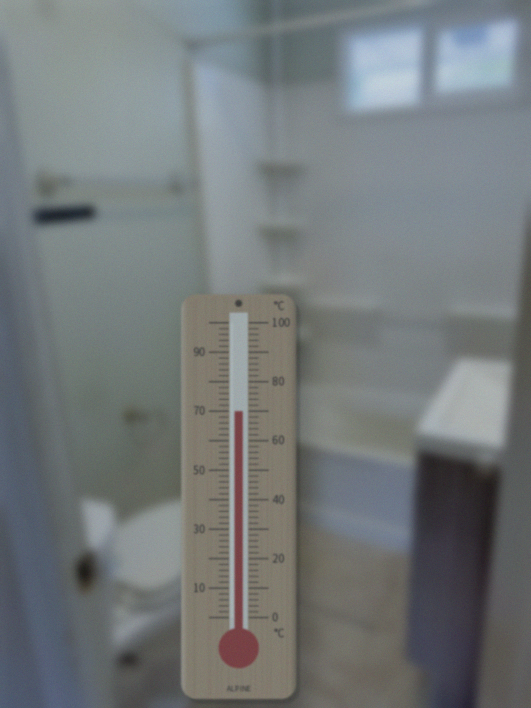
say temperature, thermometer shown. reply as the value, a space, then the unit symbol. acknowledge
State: 70 °C
